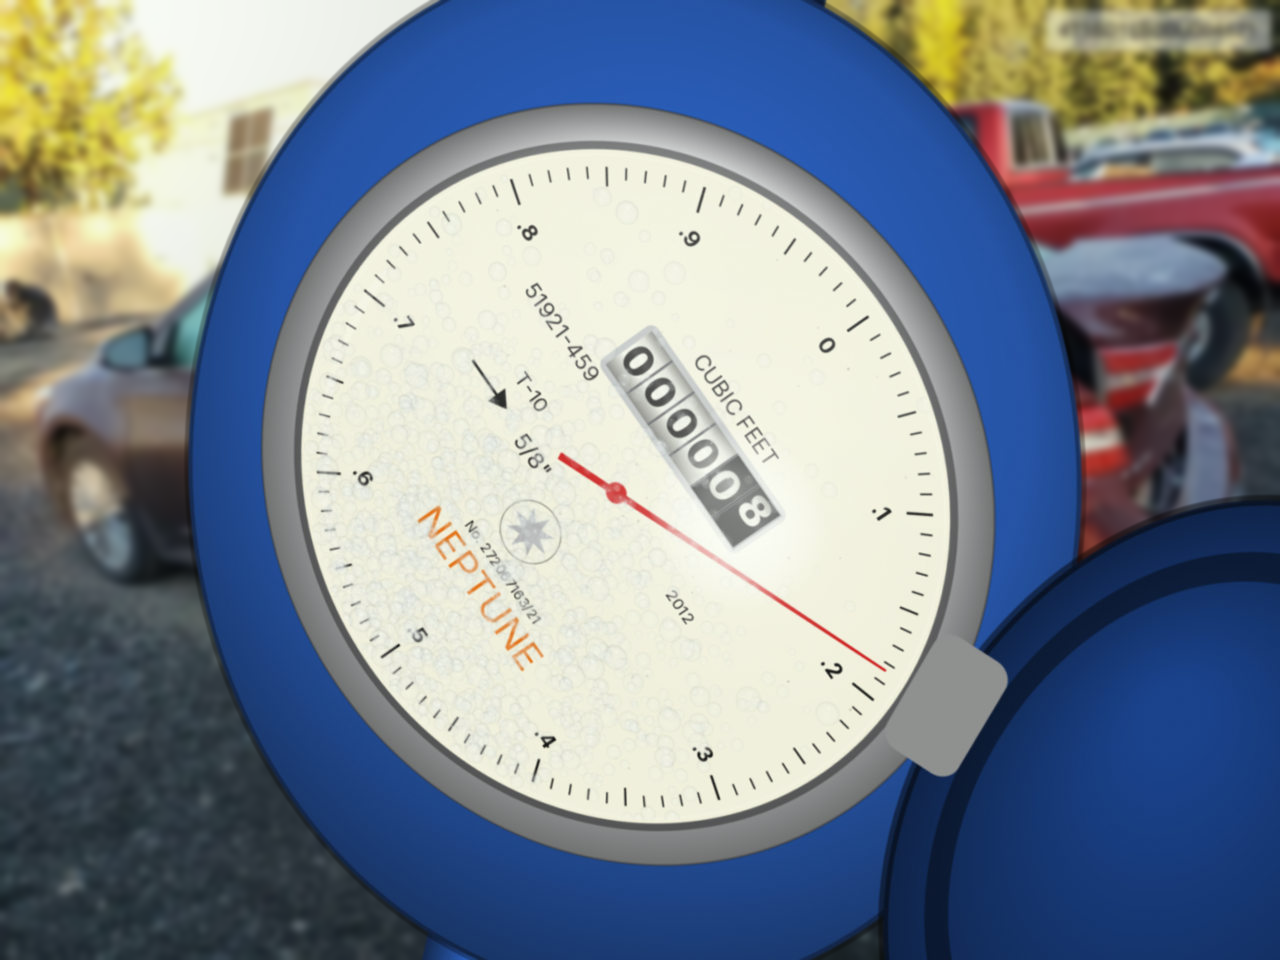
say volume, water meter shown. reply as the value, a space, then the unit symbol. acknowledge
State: 8.18 ft³
